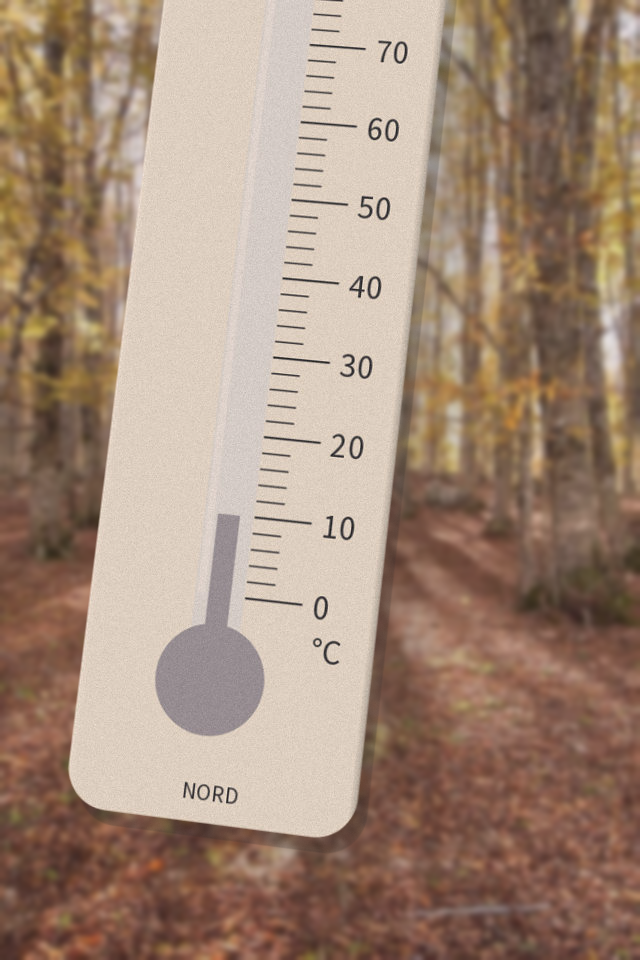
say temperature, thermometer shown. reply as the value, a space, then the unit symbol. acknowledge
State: 10 °C
